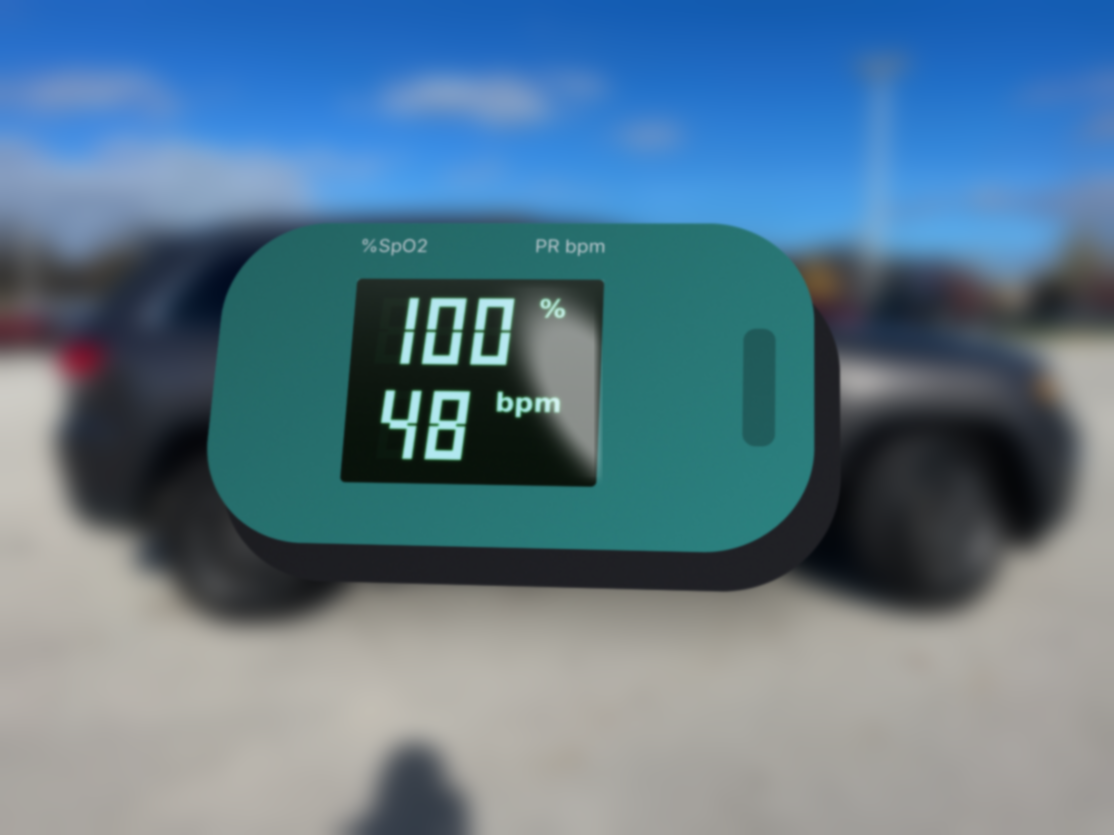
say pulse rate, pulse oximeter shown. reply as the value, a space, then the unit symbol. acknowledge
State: 48 bpm
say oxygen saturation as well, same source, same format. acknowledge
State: 100 %
